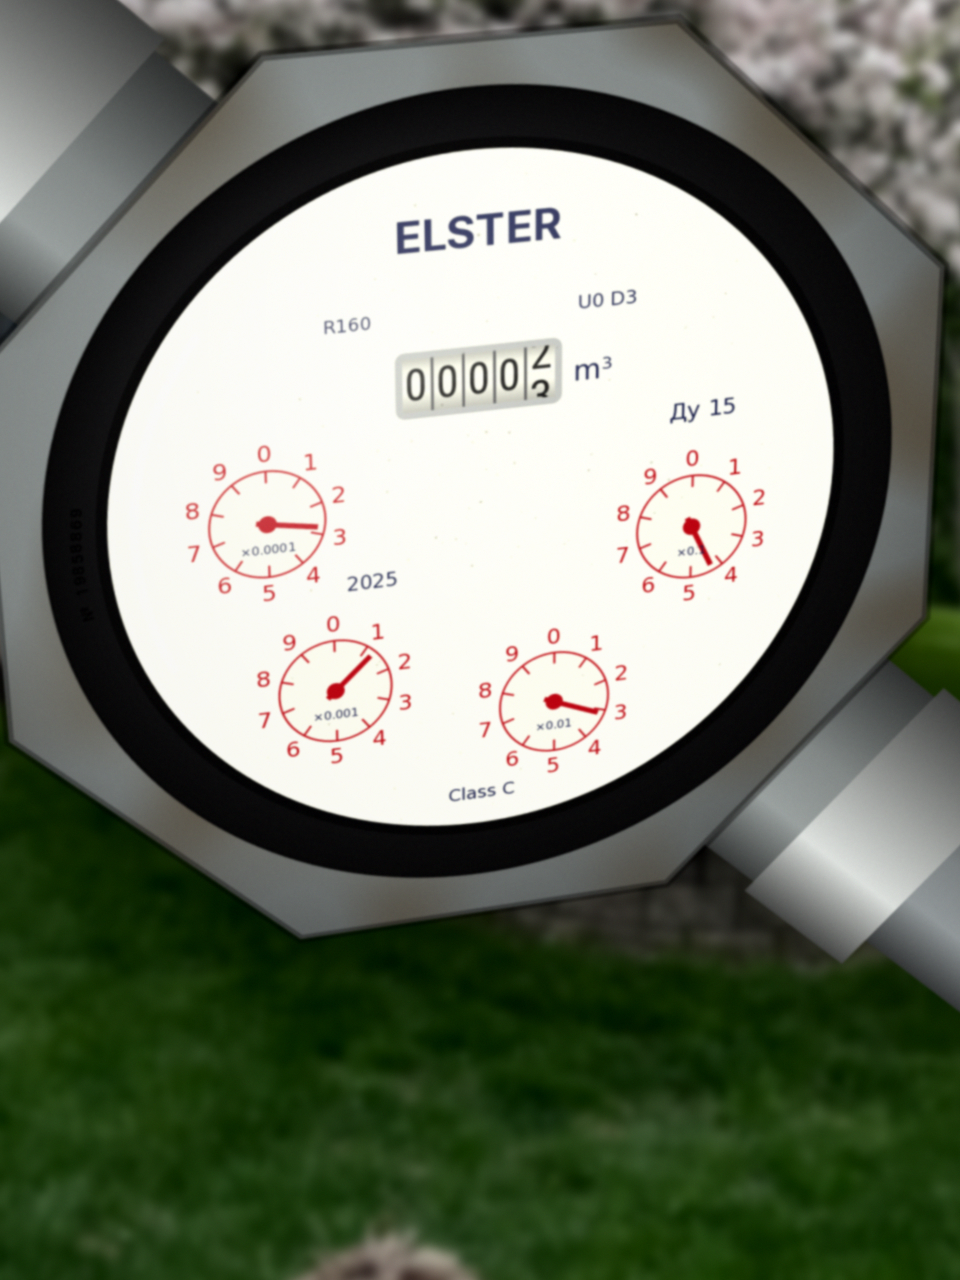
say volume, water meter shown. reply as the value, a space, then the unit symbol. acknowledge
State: 2.4312 m³
